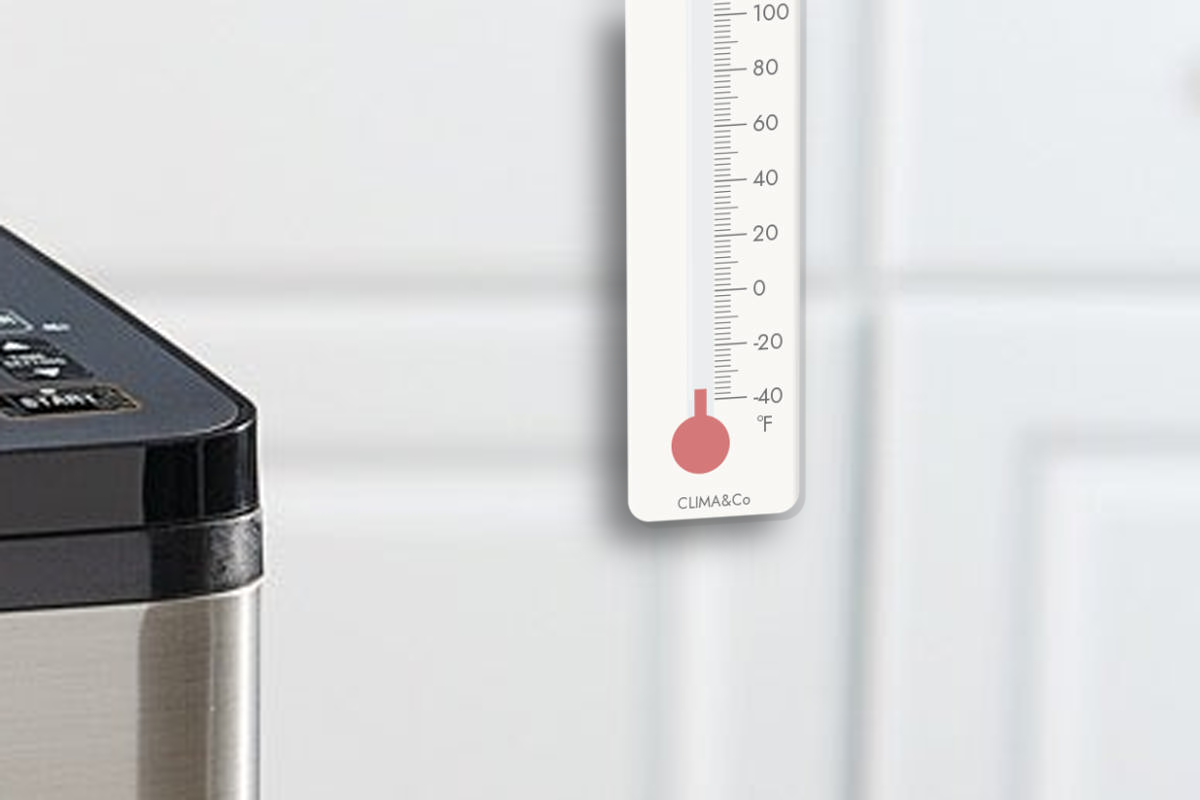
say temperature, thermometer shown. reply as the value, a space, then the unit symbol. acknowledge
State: -36 °F
